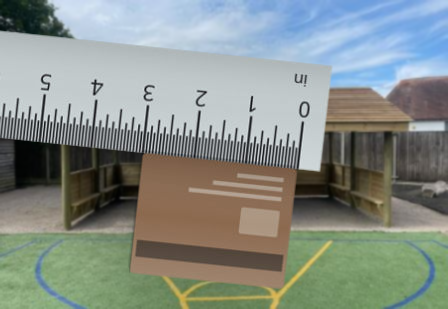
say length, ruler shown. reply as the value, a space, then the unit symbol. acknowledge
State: 3 in
